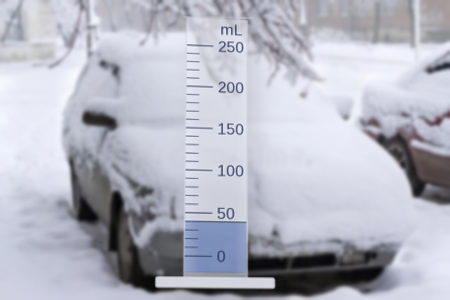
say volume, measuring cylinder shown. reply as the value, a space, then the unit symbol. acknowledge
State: 40 mL
